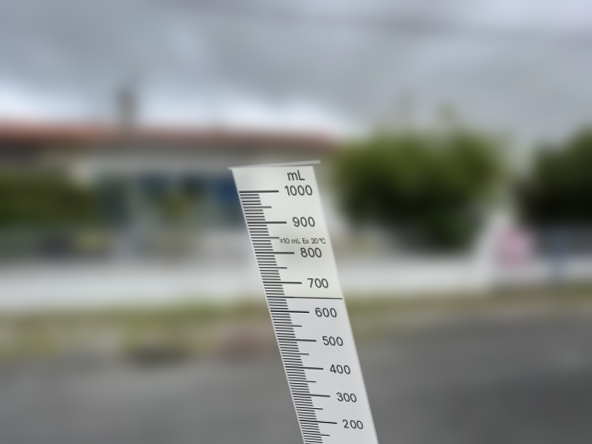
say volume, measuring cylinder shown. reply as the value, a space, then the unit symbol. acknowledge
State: 650 mL
